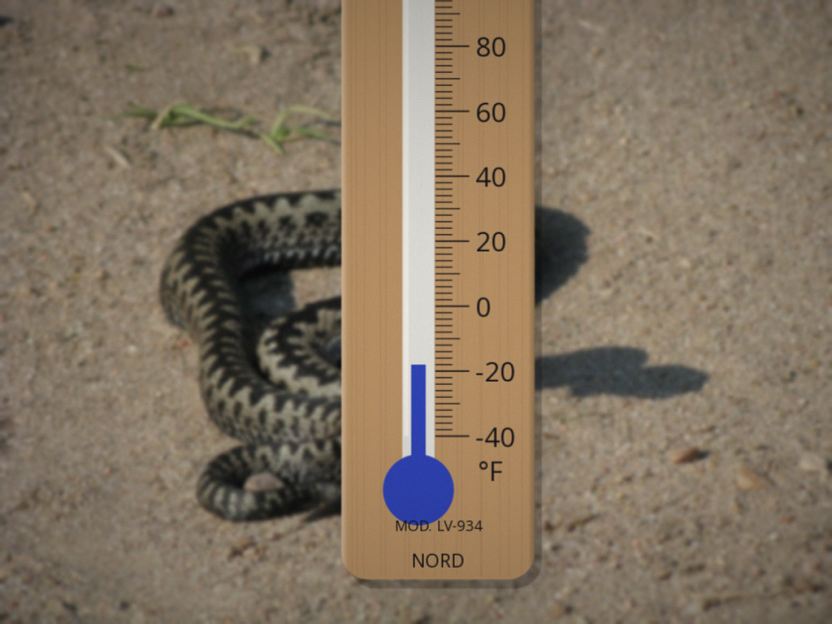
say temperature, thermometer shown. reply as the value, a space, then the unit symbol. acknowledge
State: -18 °F
